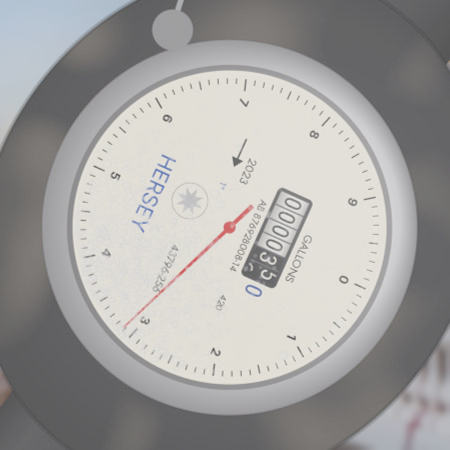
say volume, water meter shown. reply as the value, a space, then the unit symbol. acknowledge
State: 353.1 gal
